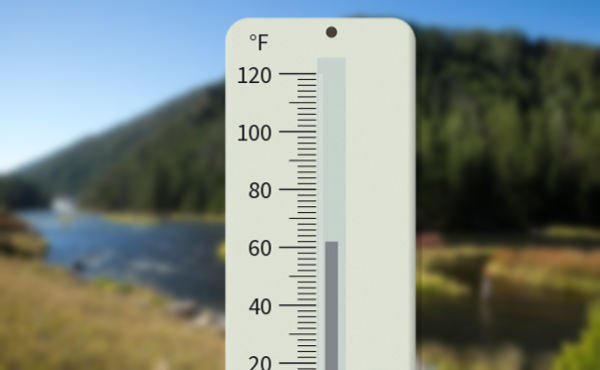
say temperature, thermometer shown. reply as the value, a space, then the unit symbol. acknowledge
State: 62 °F
